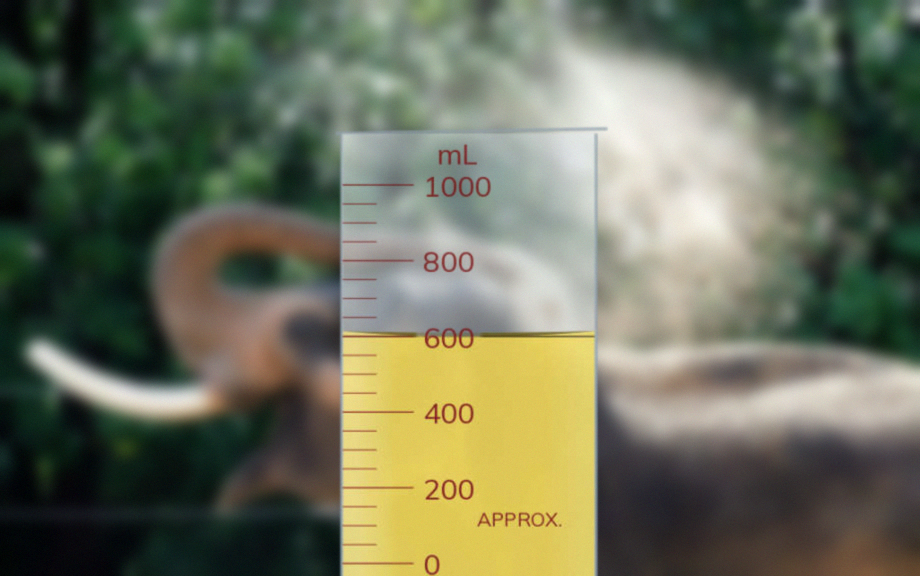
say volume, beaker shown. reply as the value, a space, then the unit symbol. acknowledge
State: 600 mL
